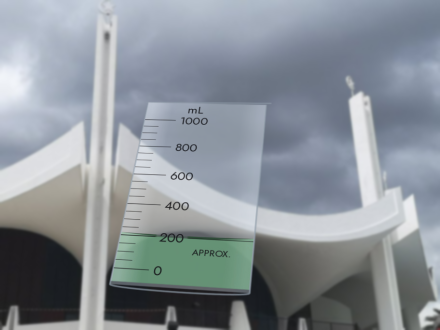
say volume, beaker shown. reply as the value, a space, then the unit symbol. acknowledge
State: 200 mL
